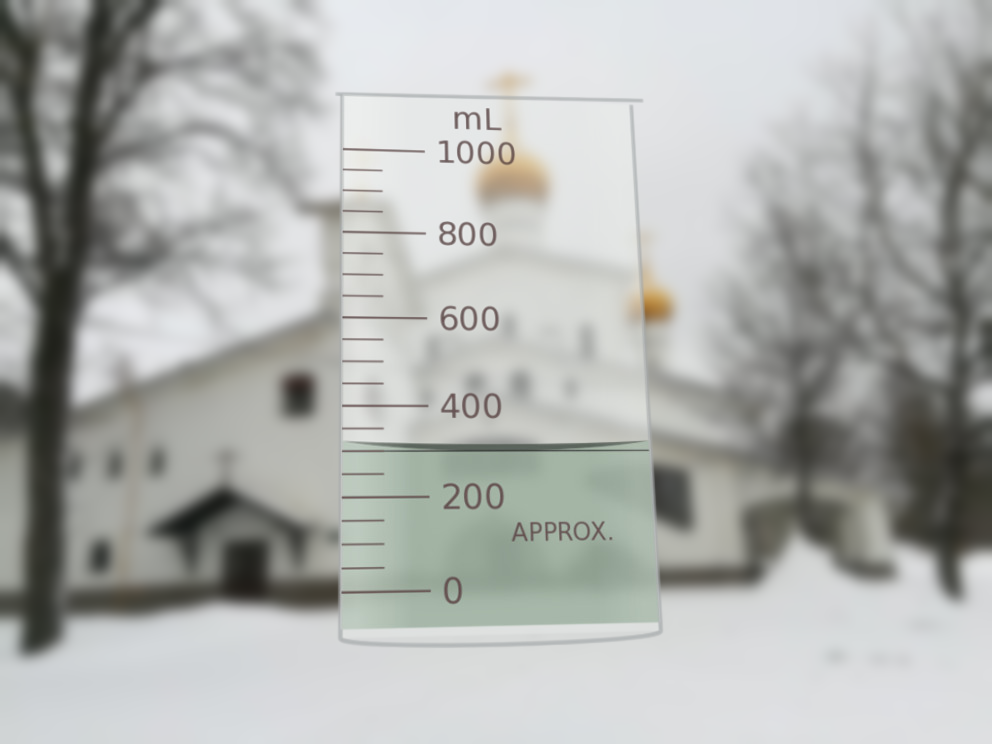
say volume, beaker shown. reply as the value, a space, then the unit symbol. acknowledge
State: 300 mL
